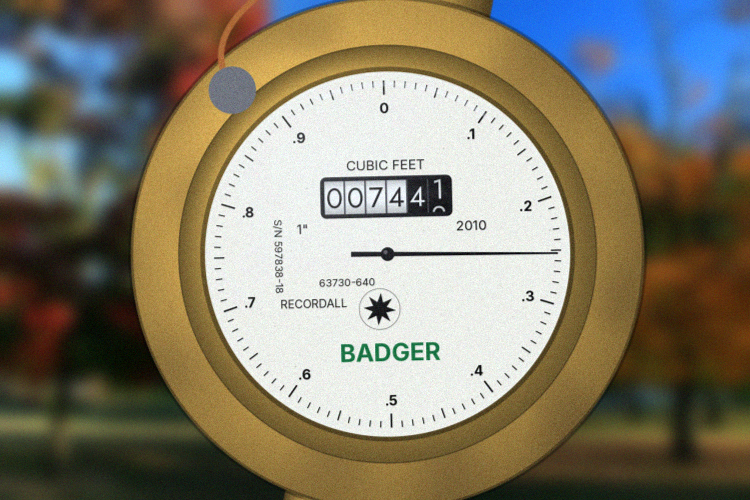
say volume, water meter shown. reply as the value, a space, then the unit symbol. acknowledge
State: 7441.25 ft³
